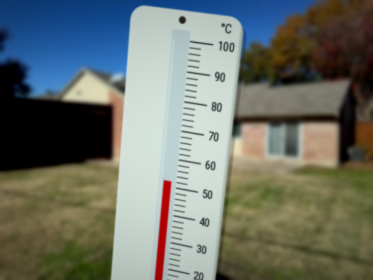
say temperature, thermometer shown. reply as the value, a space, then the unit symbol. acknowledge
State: 52 °C
